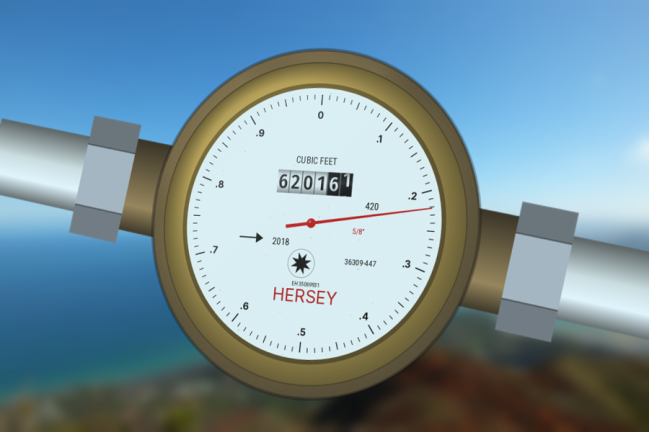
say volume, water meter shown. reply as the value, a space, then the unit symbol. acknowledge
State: 620161.22 ft³
